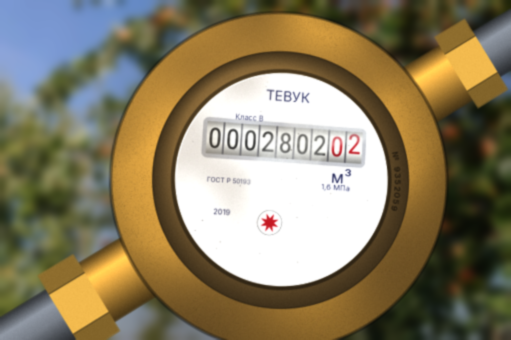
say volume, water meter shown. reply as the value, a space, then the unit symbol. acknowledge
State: 2802.02 m³
